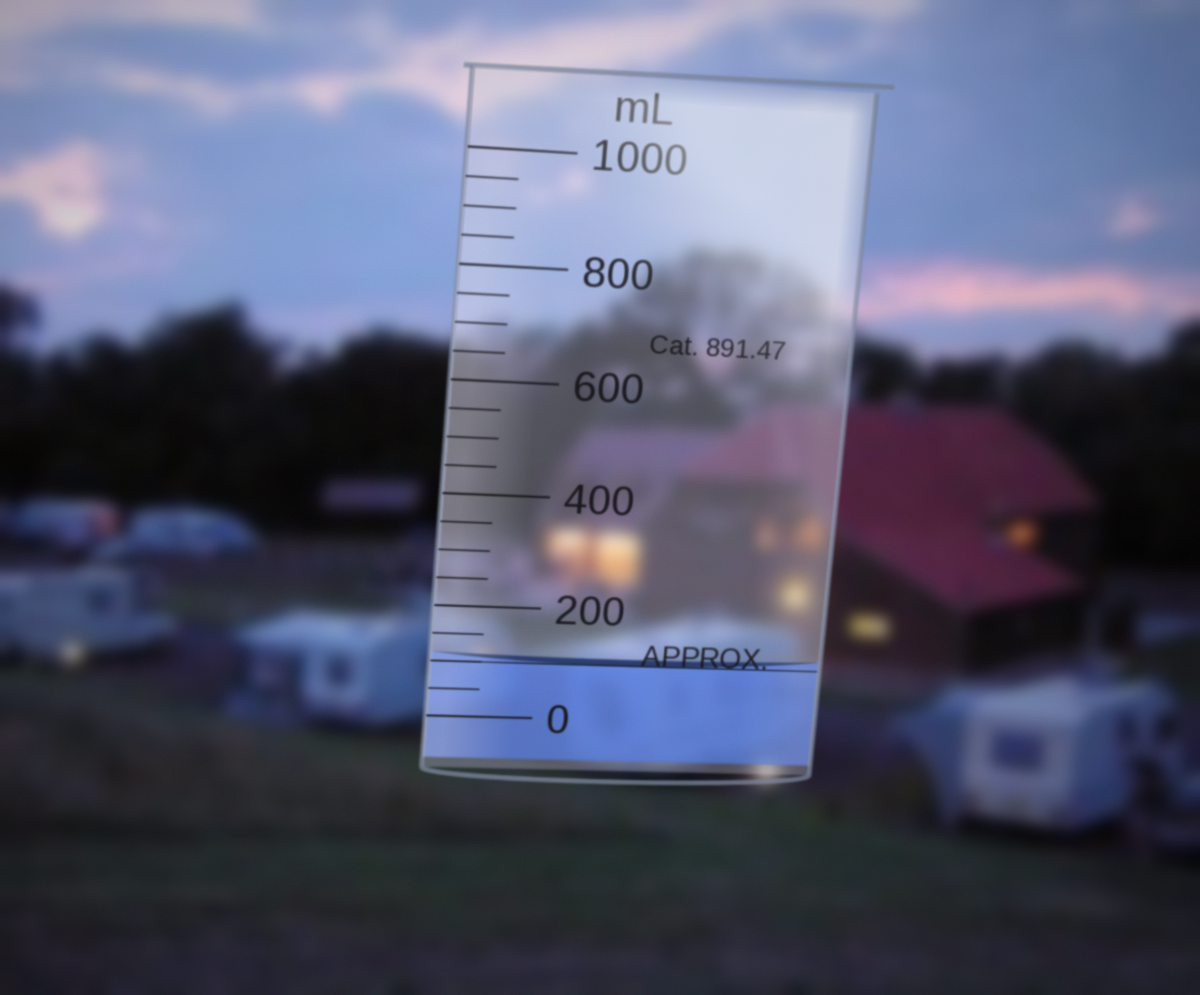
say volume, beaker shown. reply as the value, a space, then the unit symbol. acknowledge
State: 100 mL
